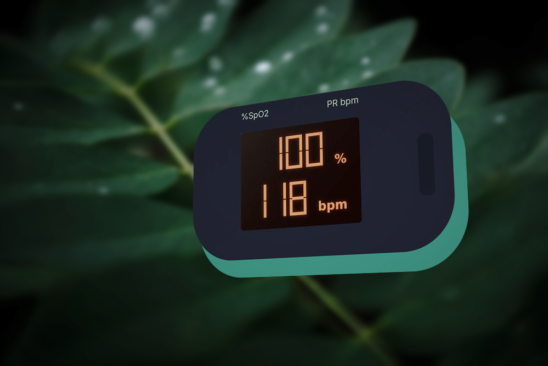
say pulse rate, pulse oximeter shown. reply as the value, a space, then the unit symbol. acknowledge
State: 118 bpm
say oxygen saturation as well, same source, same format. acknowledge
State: 100 %
